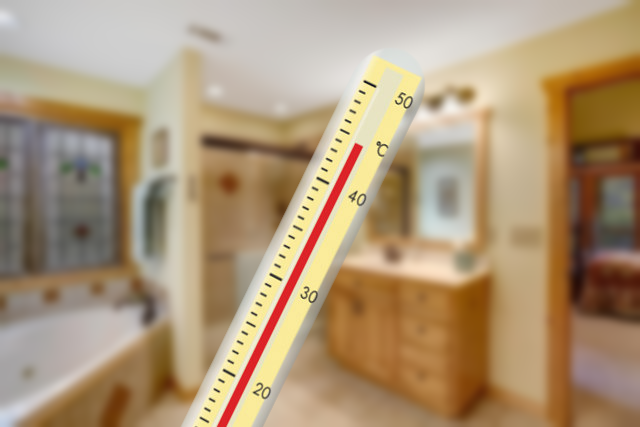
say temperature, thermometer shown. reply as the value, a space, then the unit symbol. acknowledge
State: 44.5 °C
